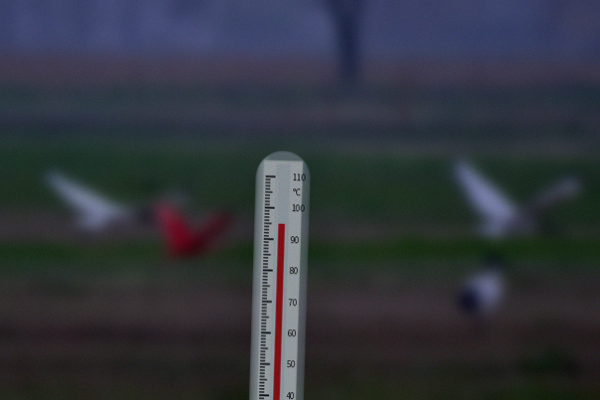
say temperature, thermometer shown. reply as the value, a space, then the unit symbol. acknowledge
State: 95 °C
